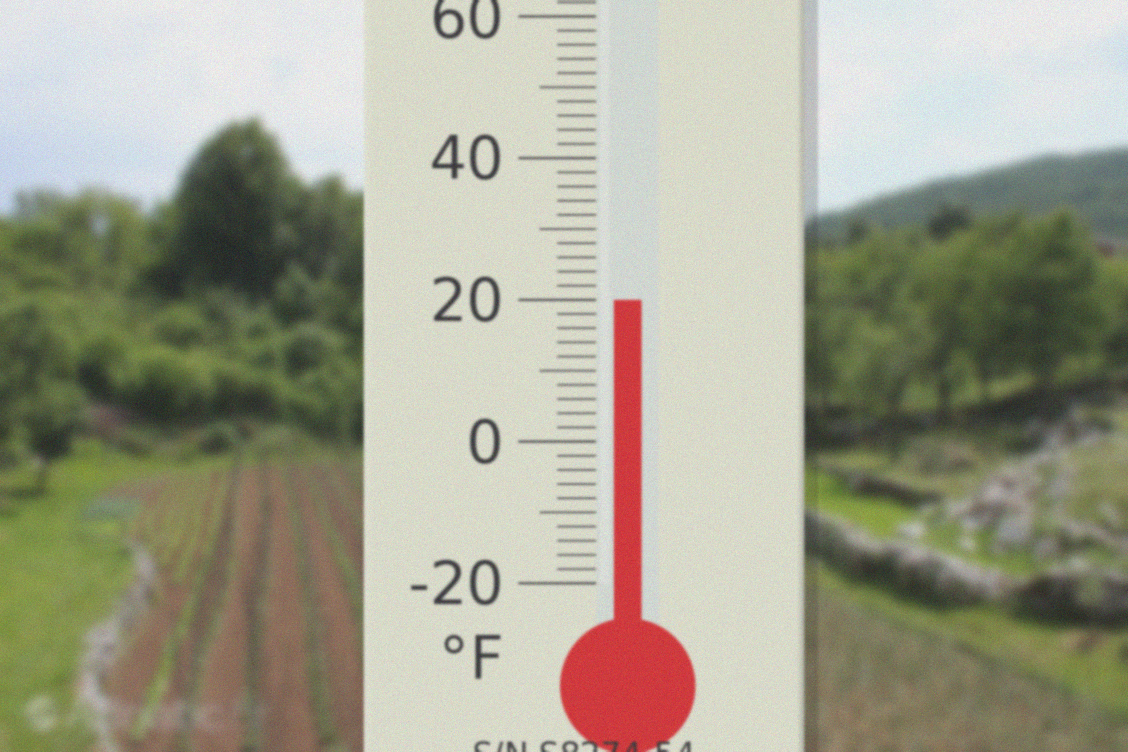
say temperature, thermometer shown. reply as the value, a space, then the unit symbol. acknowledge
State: 20 °F
